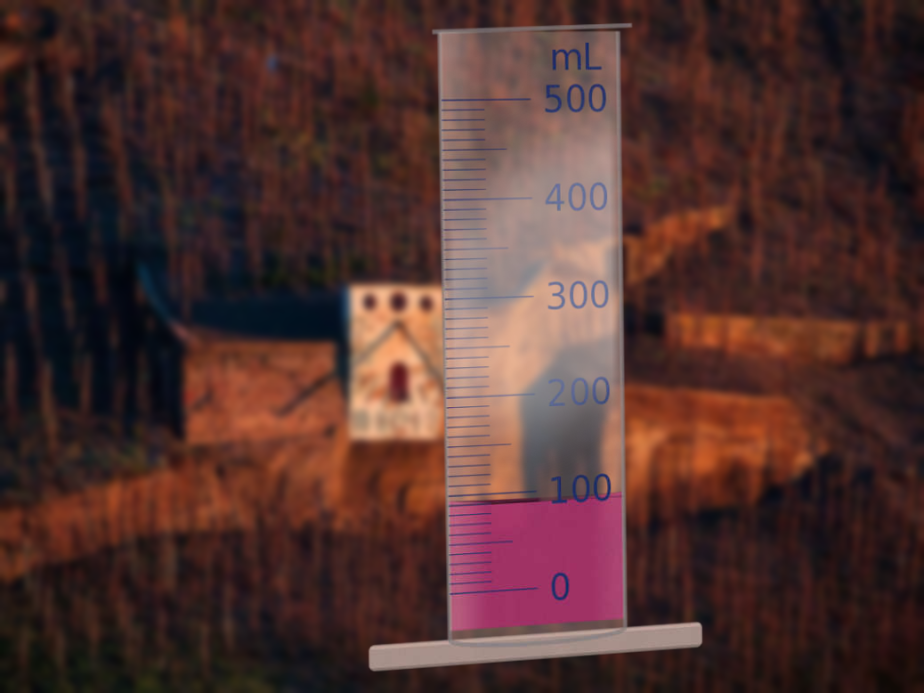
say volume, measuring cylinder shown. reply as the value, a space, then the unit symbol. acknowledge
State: 90 mL
